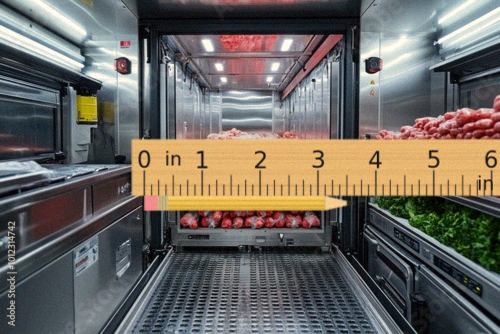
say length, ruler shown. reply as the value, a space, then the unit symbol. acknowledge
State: 3.625 in
